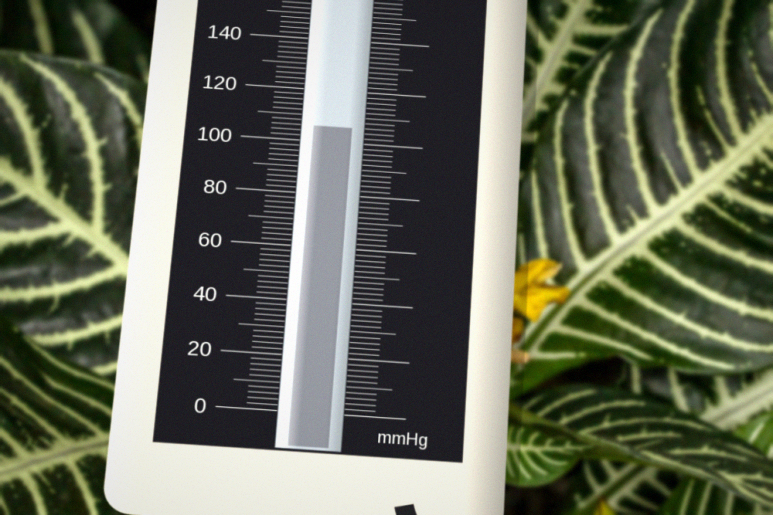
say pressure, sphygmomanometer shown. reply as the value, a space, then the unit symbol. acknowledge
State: 106 mmHg
